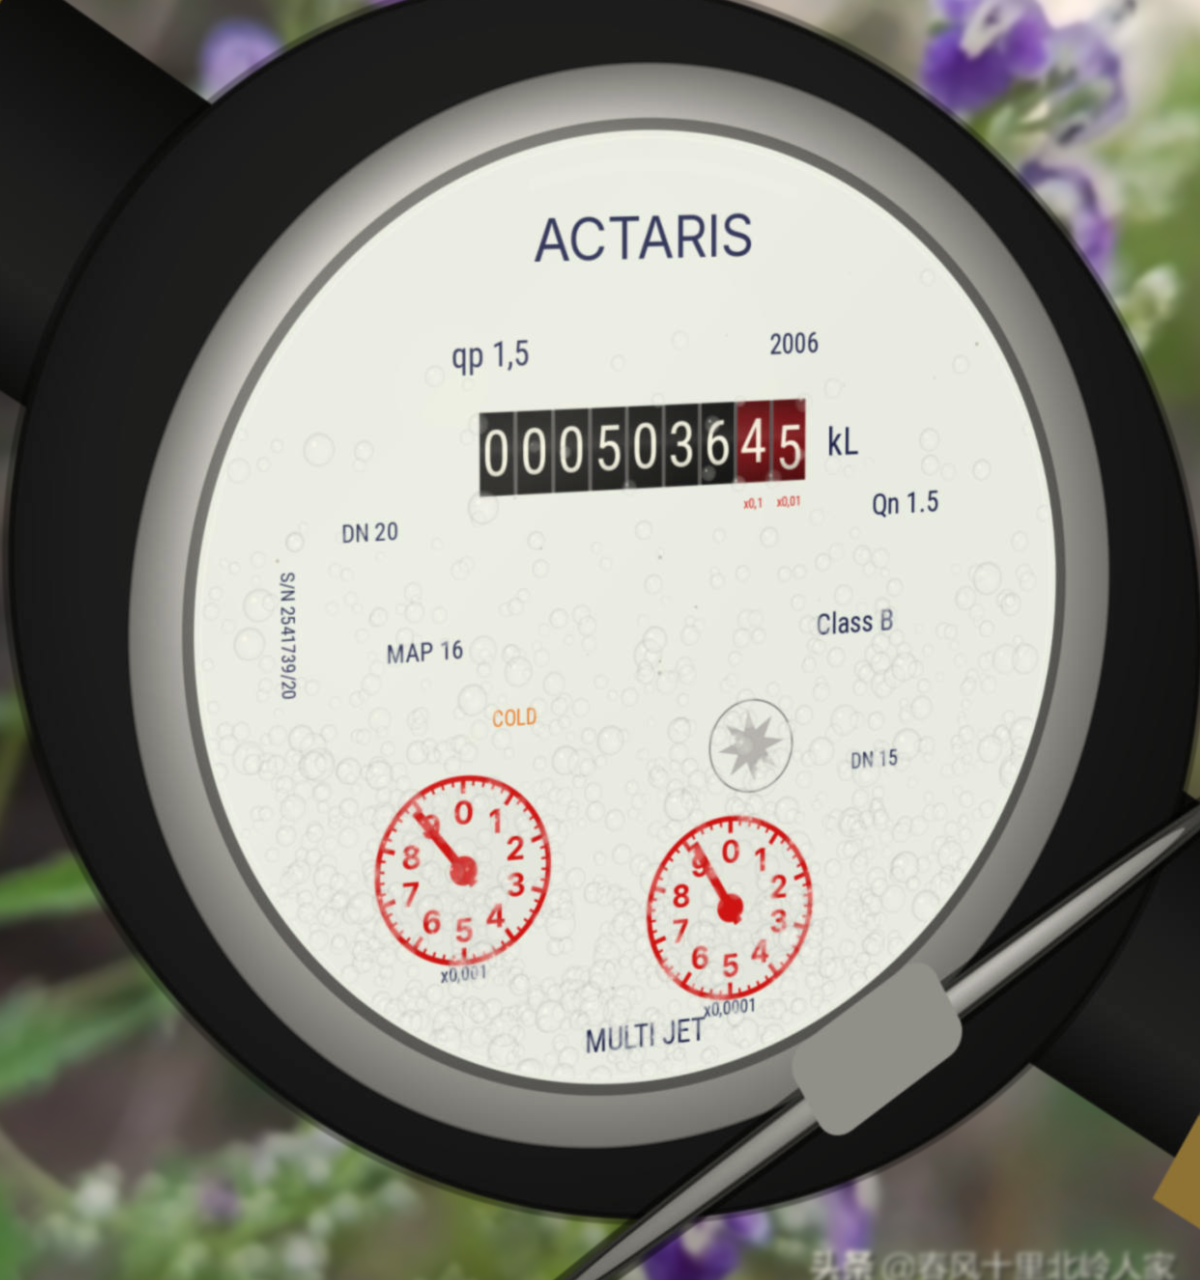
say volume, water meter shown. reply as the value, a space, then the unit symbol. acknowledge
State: 5036.4489 kL
